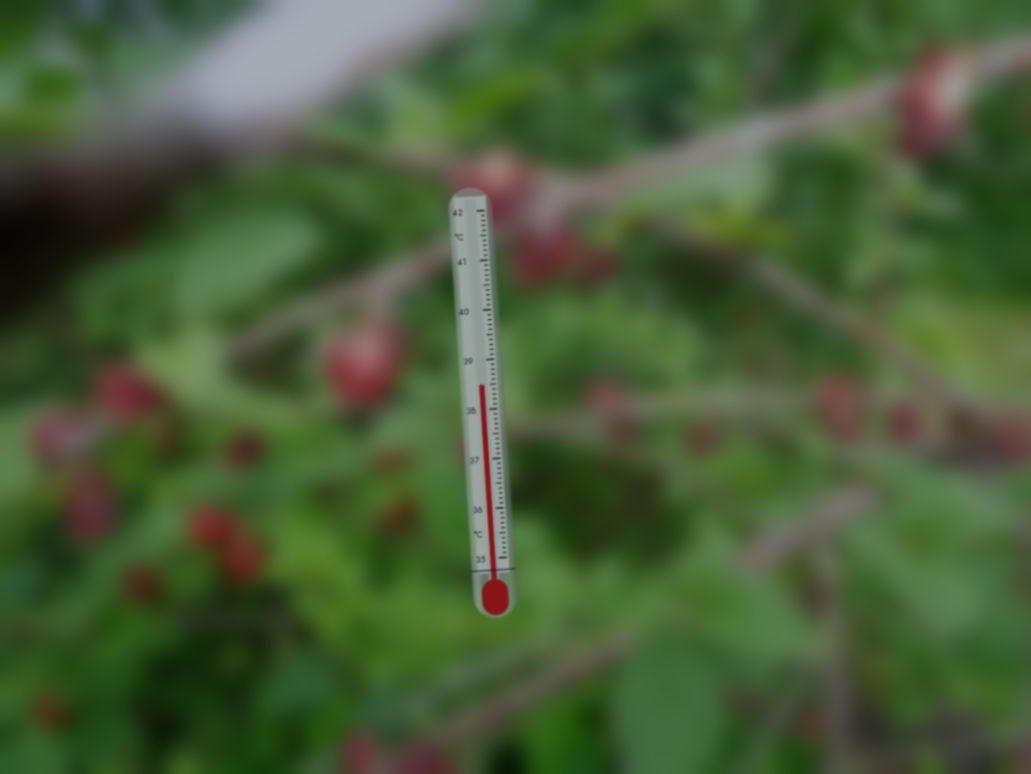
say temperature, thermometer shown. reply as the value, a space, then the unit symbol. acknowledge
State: 38.5 °C
